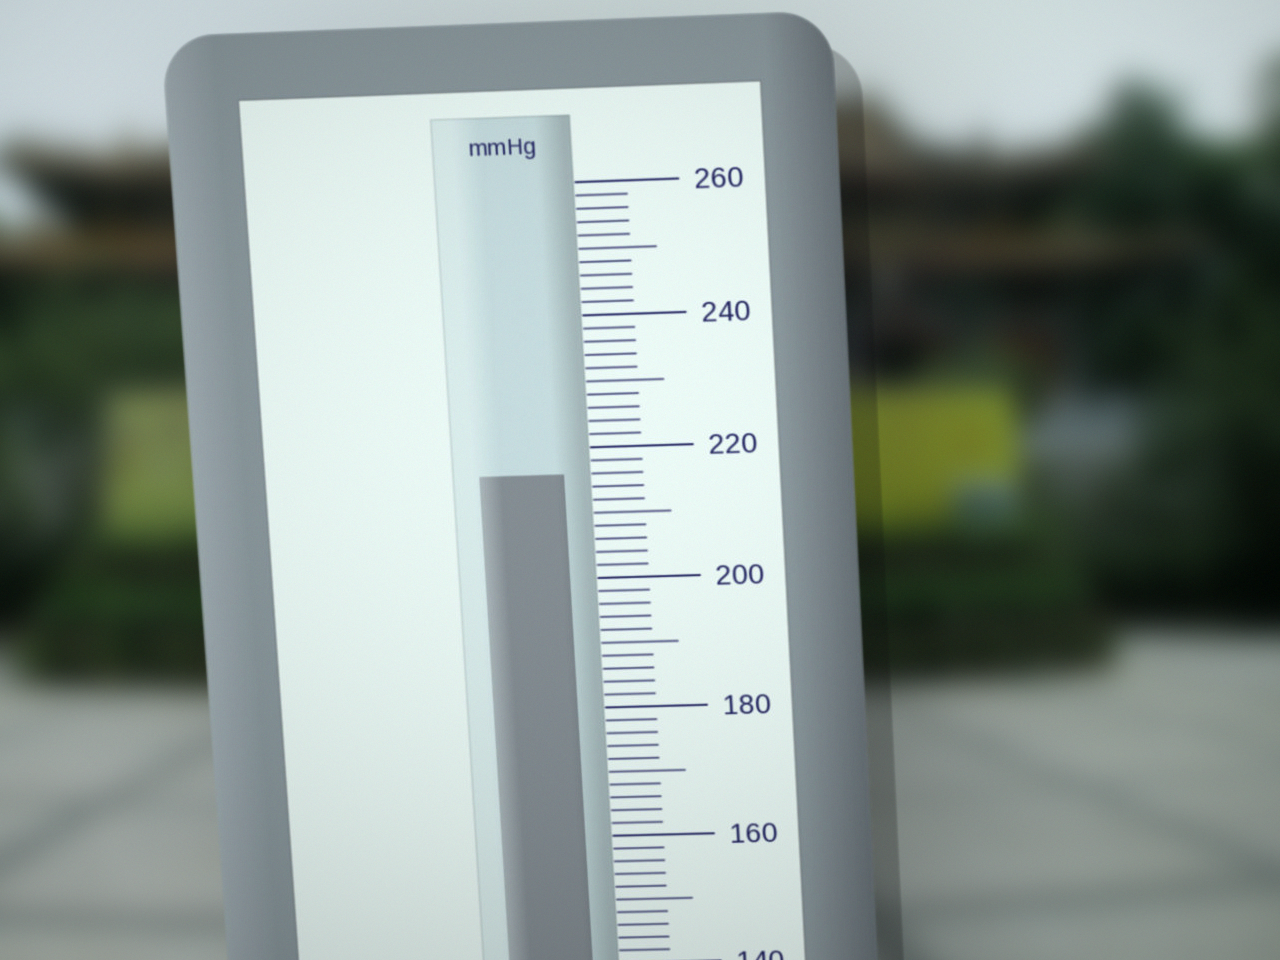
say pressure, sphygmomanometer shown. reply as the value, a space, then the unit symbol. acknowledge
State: 216 mmHg
